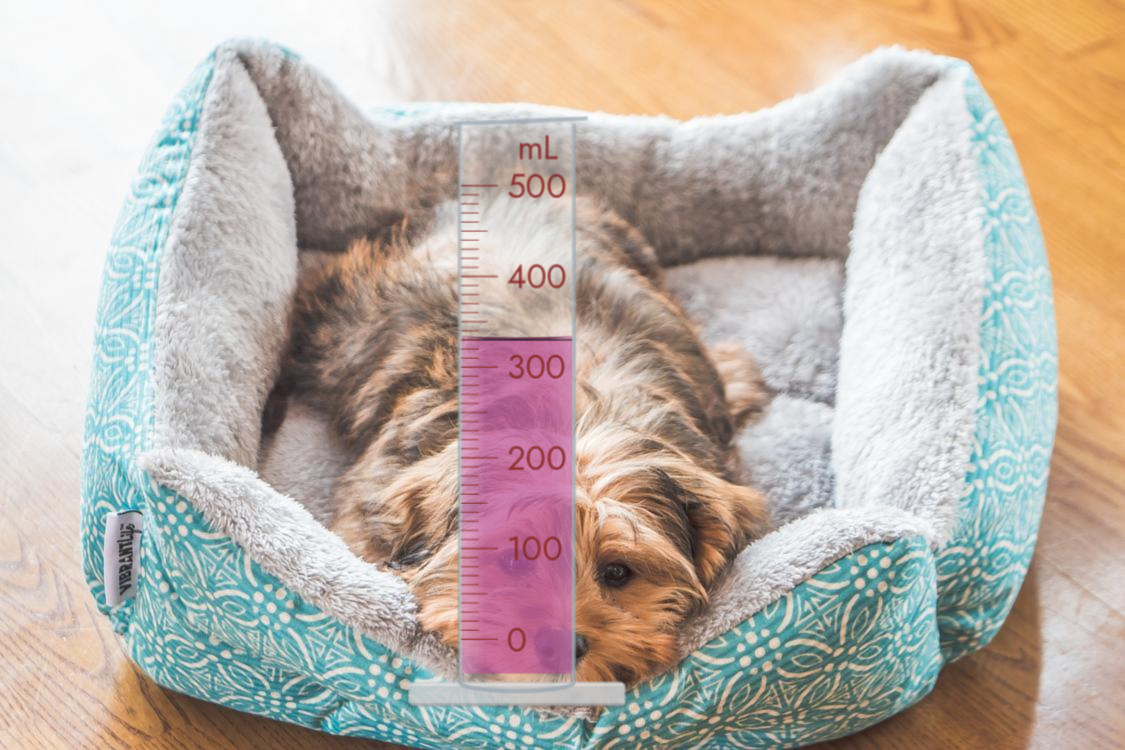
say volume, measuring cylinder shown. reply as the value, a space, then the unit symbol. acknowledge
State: 330 mL
